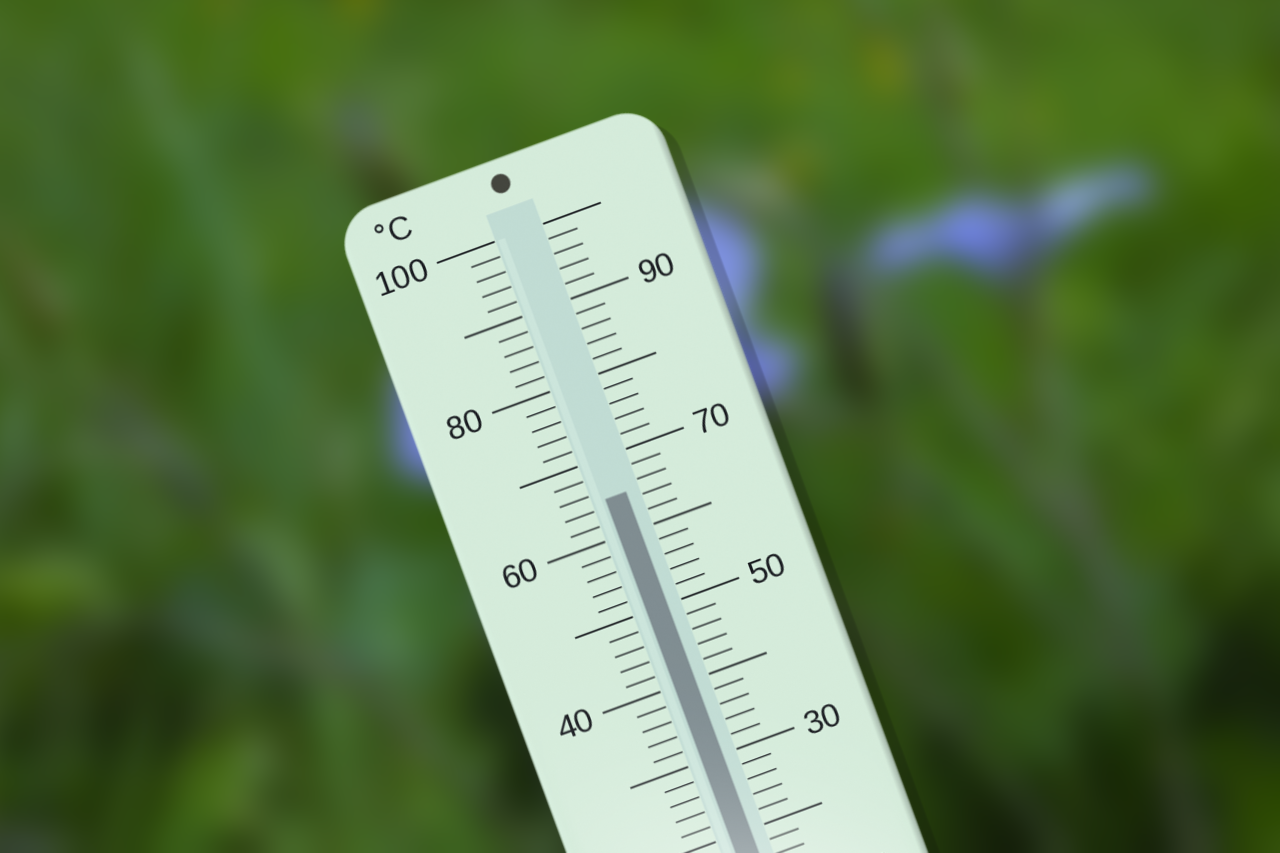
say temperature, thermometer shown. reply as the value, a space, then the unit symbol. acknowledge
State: 65 °C
